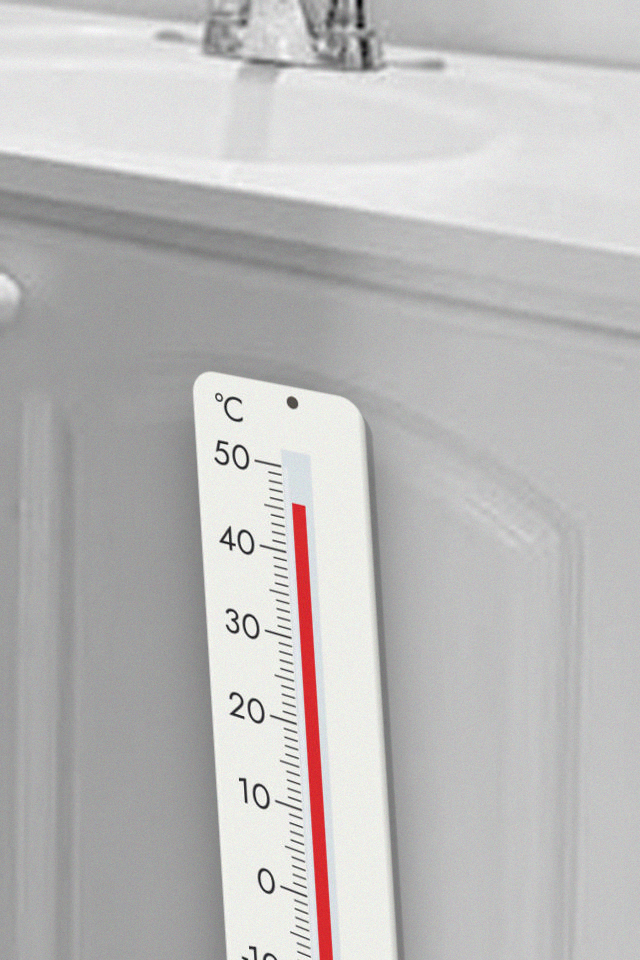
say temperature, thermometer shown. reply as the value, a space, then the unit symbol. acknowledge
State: 46 °C
